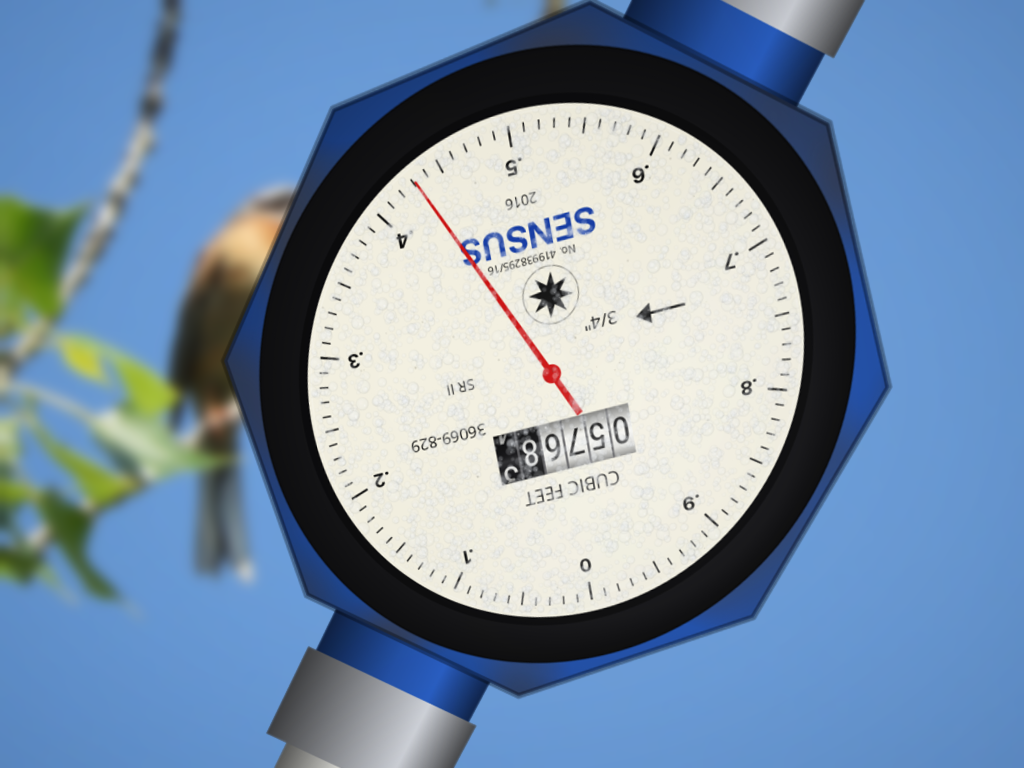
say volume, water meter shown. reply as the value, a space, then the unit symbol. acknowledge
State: 57683.43 ft³
